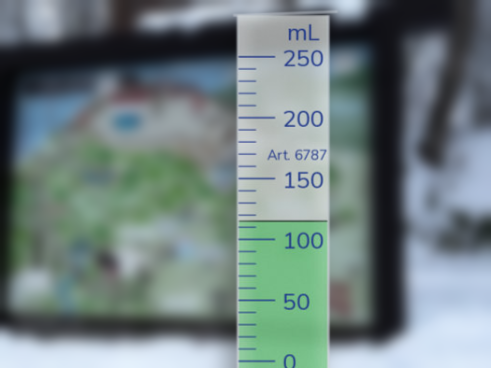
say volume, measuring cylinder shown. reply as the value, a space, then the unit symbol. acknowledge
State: 115 mL
